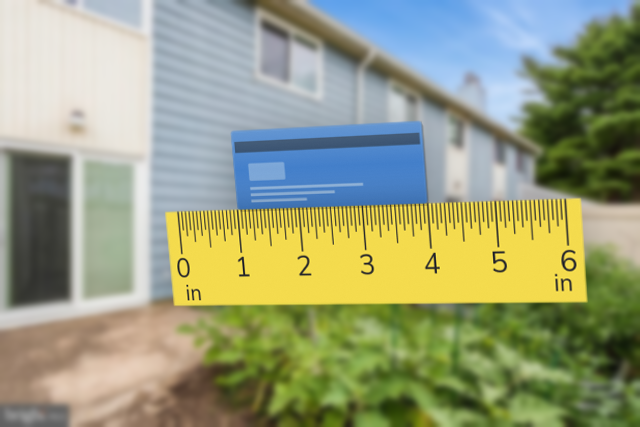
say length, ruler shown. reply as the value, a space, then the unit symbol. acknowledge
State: 3 in
